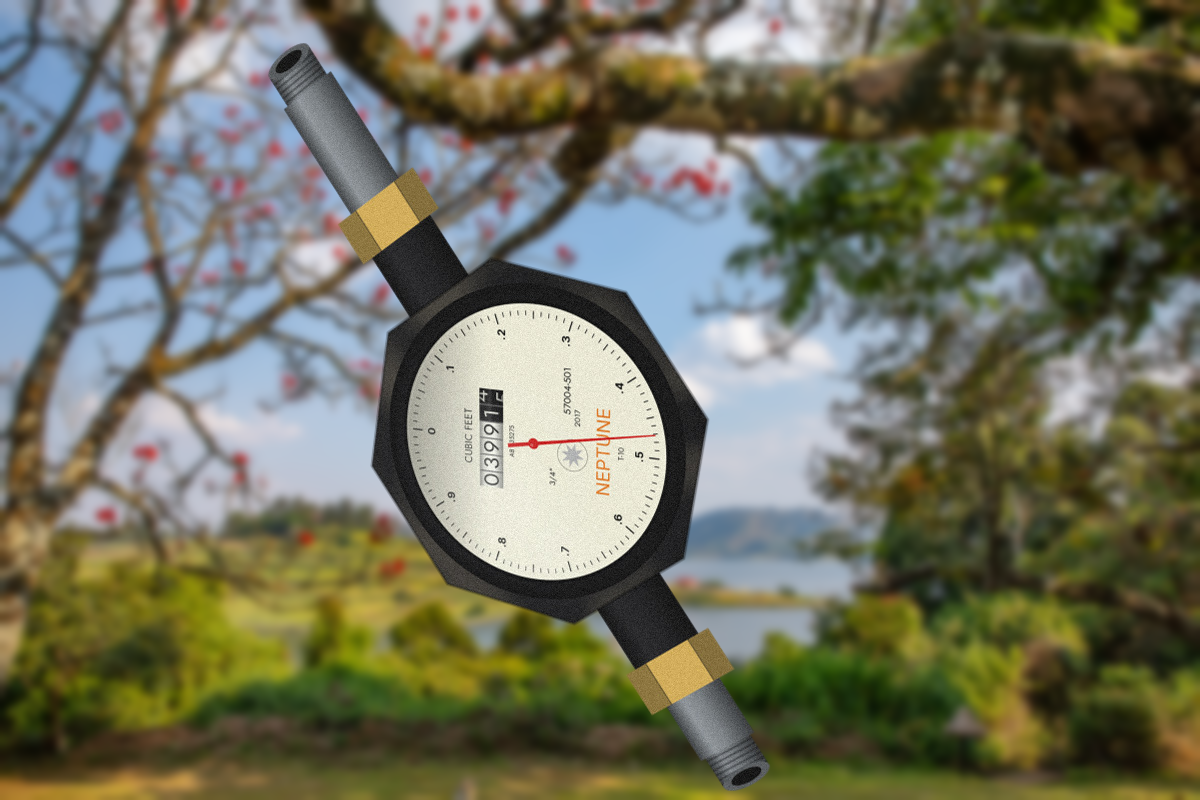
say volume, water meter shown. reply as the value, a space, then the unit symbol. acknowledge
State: 39914.47 ft³
